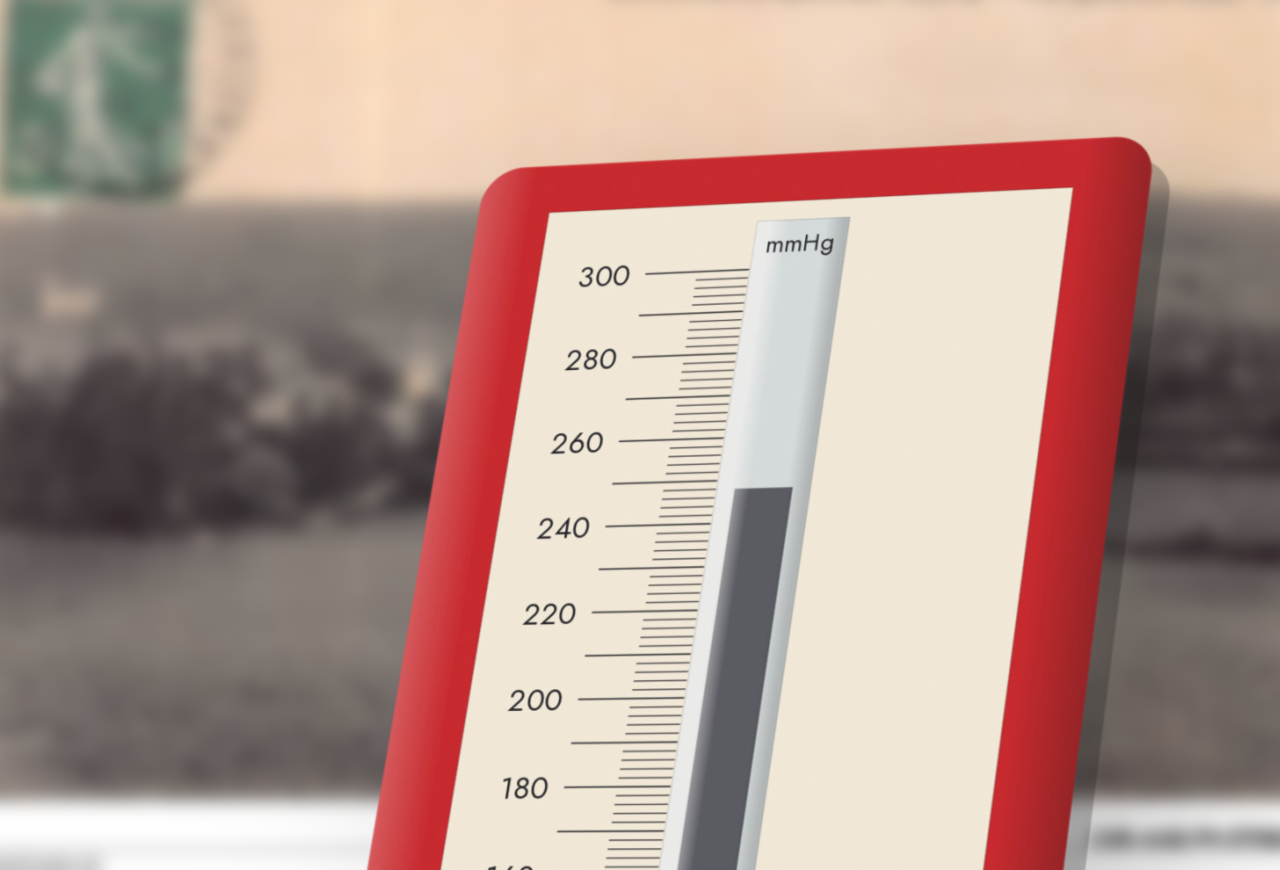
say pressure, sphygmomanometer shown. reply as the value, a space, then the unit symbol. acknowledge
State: 248 mmHg
